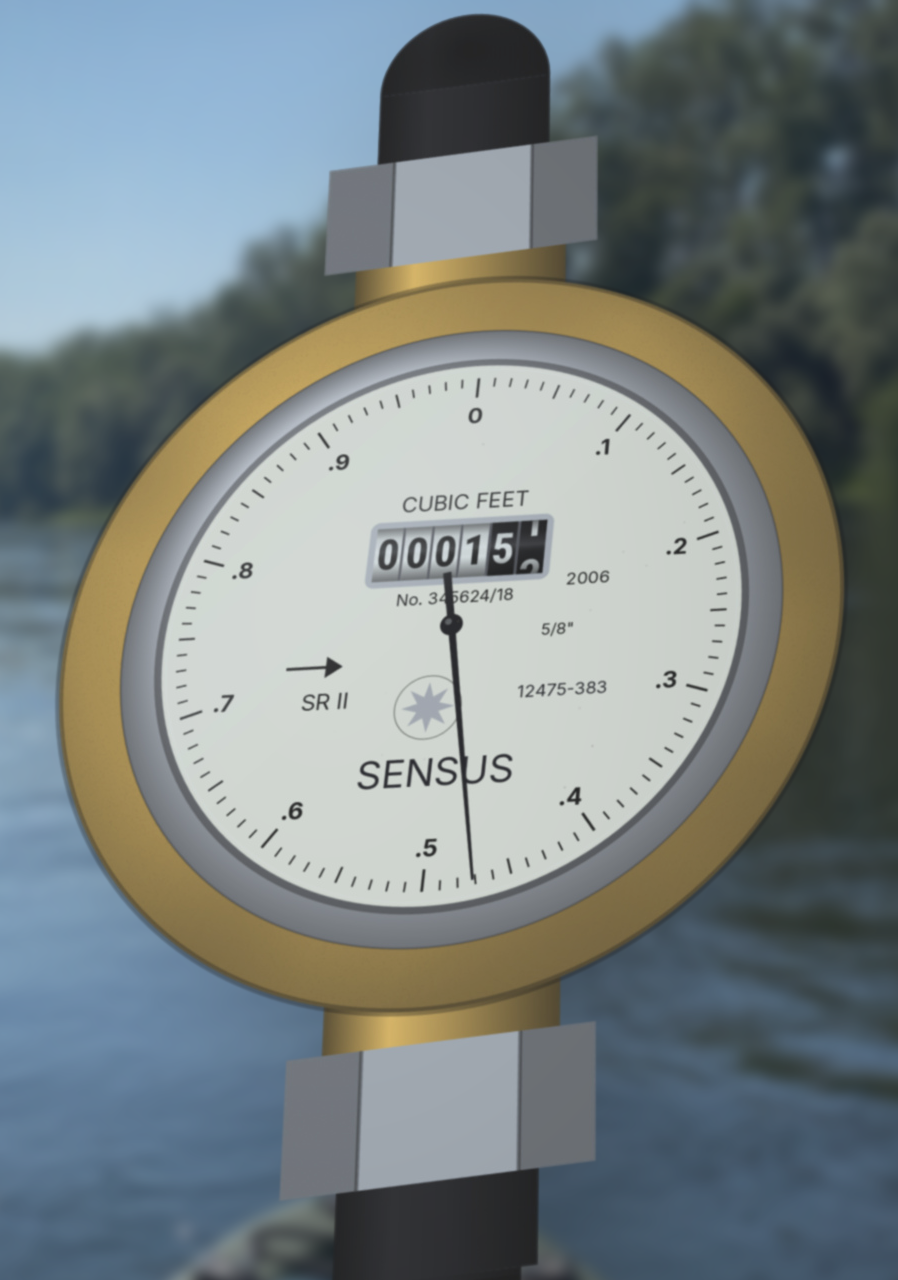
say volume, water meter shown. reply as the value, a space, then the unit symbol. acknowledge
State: 151.47 ft³
